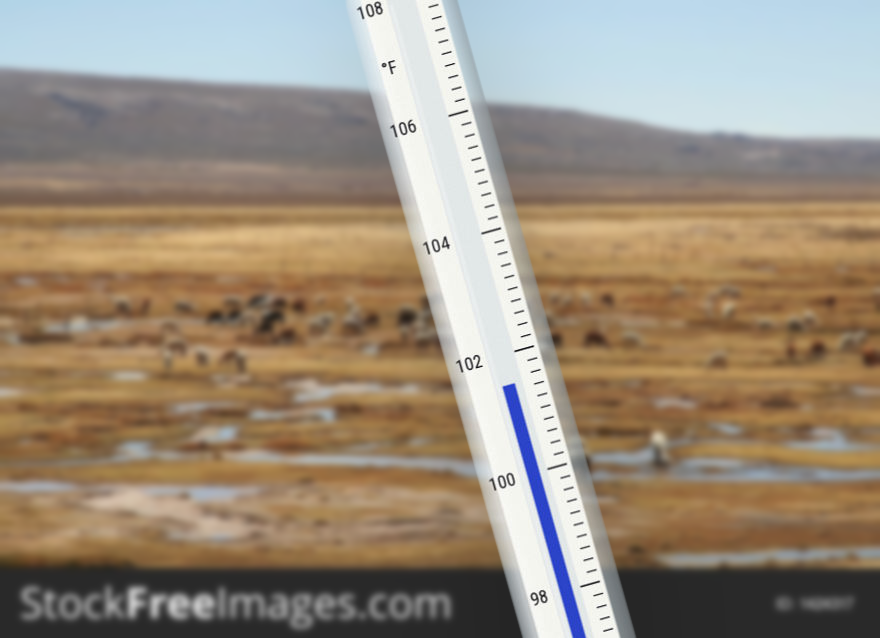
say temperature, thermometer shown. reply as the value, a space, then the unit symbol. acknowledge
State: 101.5 °F
